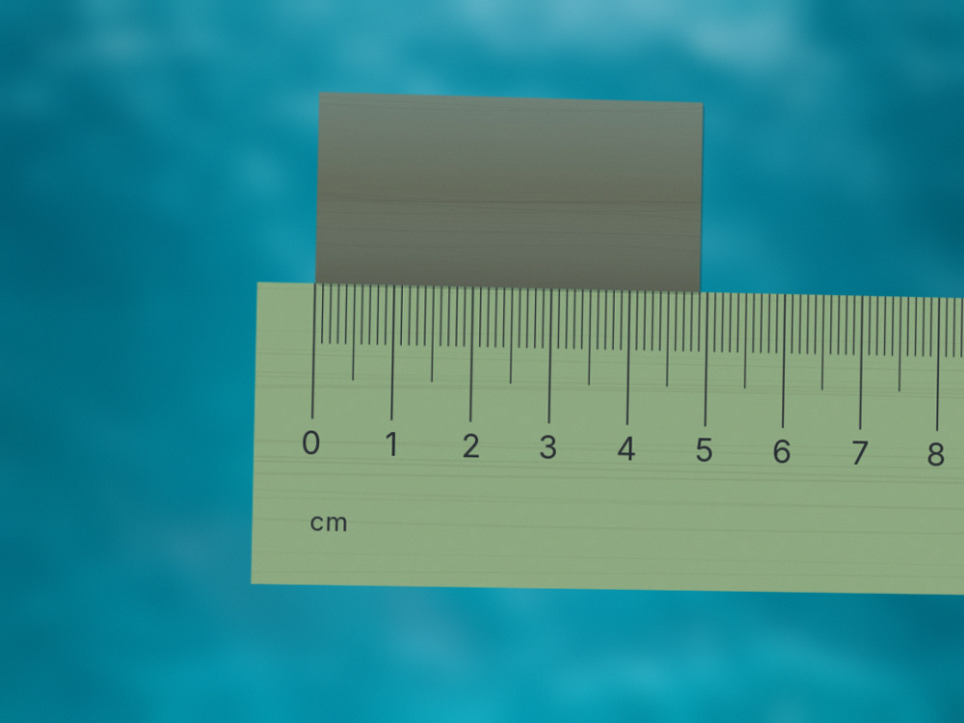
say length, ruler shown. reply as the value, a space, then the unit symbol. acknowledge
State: 4.9 cm
